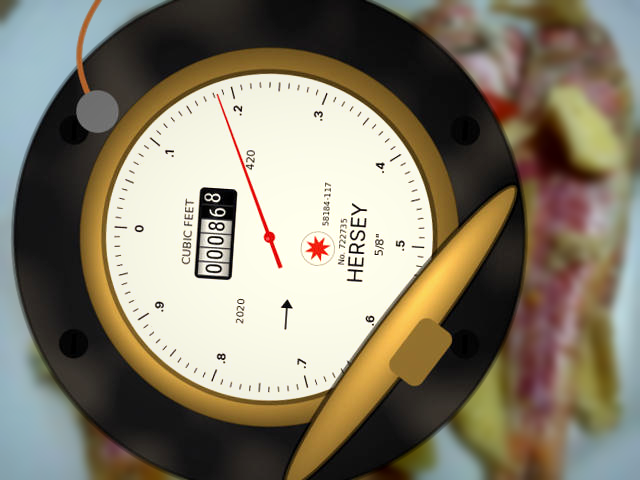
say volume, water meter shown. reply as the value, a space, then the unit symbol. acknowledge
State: 868.18 ft³
